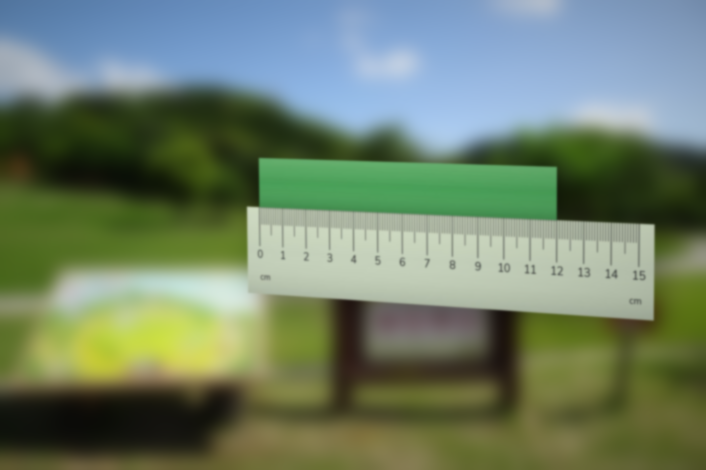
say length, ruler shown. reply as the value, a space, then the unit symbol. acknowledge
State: 12 cm
